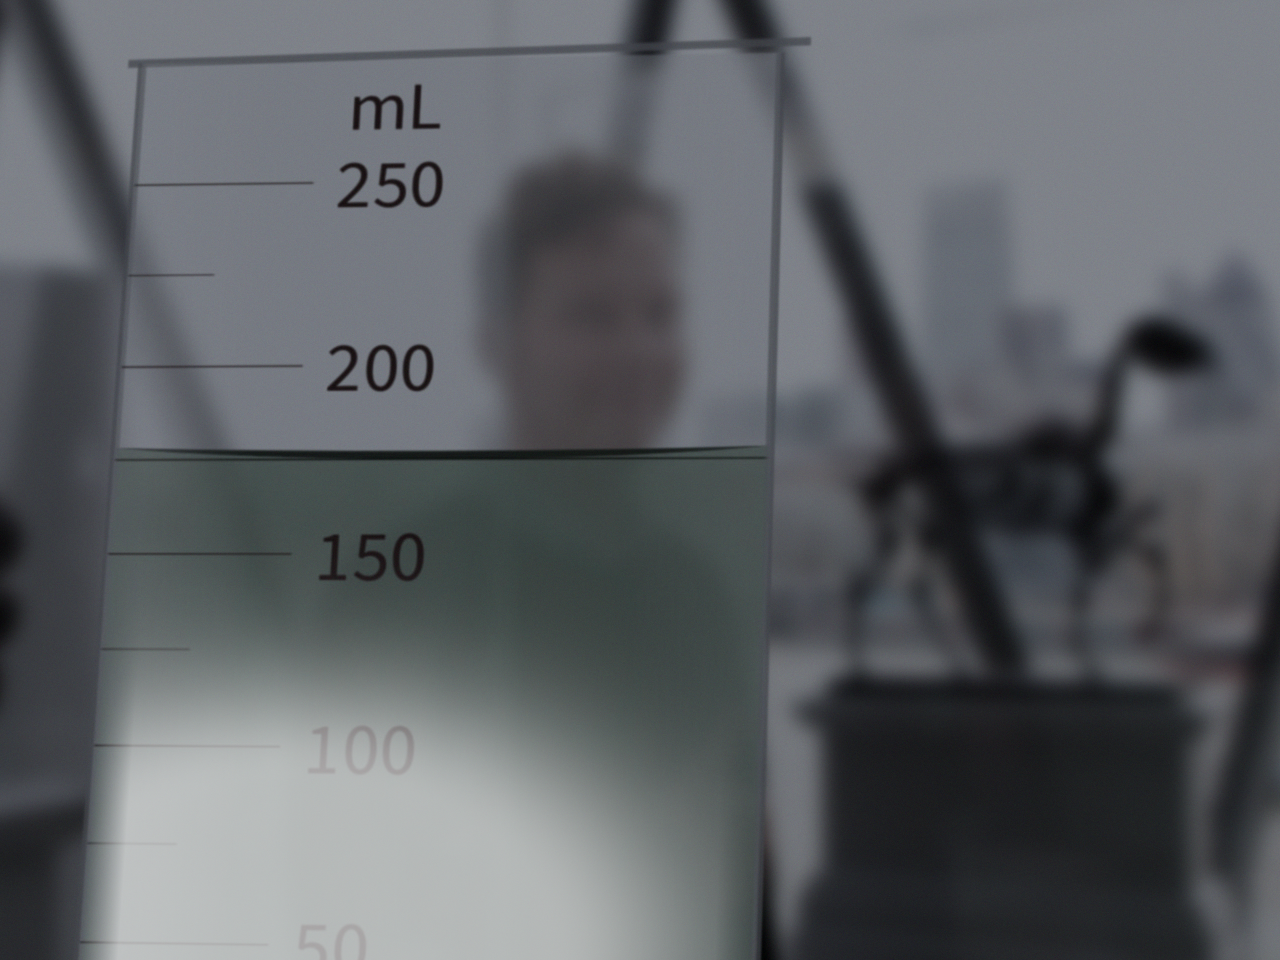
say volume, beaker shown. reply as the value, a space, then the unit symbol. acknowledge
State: 175 mL
